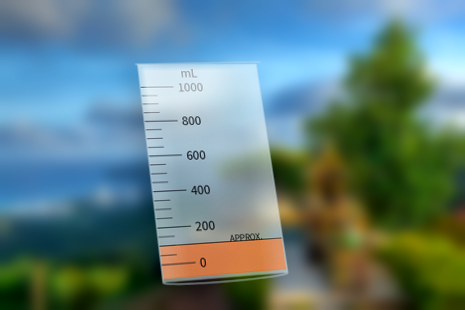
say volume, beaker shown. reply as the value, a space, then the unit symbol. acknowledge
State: 100 mL
